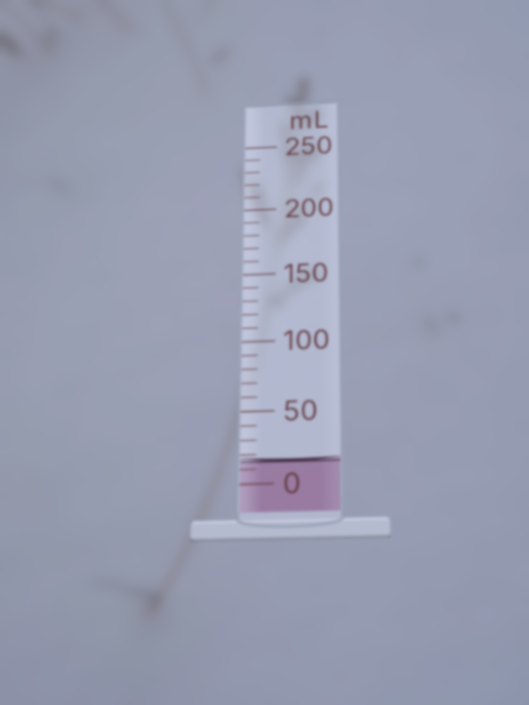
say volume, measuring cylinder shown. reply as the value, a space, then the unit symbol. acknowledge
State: 15 mL
